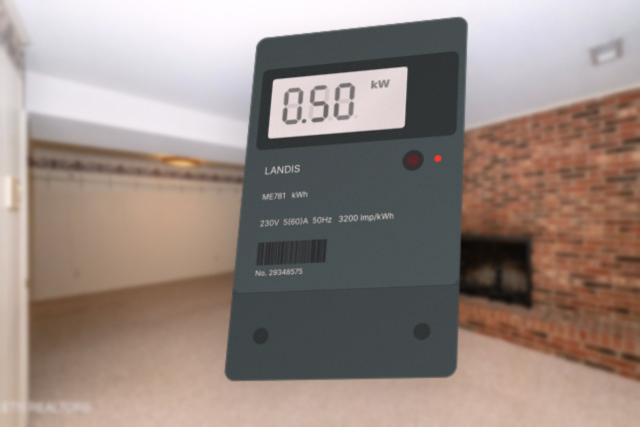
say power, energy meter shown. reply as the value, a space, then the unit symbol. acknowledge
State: 0.50 kW
